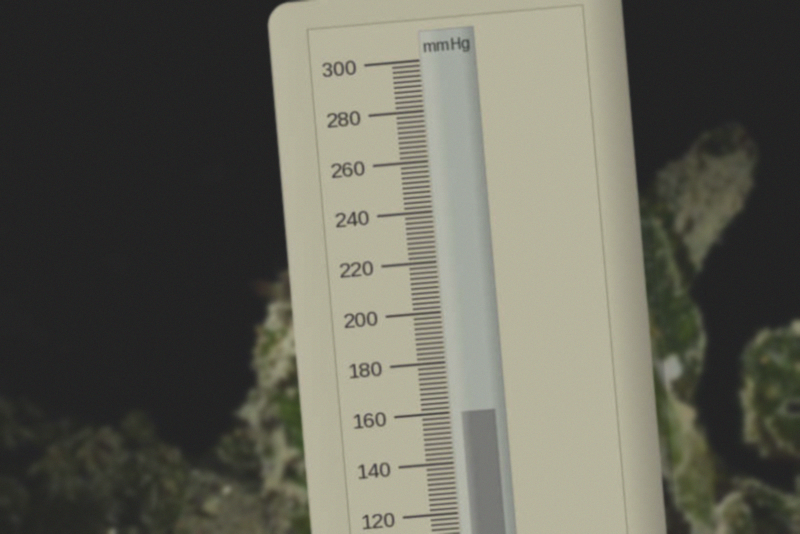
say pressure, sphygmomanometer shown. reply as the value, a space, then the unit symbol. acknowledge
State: 160 mmHg
